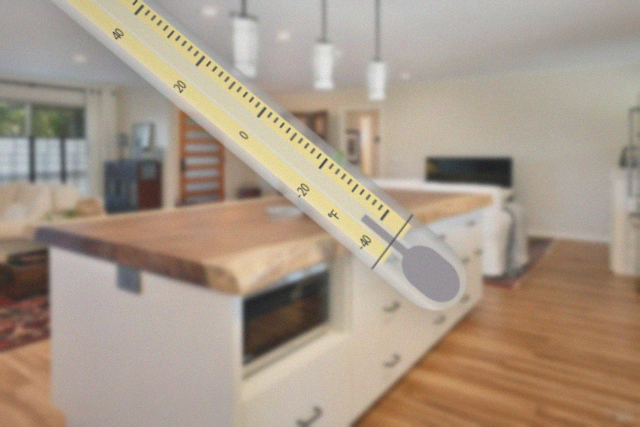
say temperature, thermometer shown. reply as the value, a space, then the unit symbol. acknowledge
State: -36 °F
